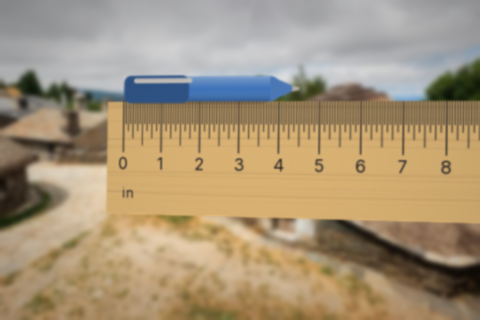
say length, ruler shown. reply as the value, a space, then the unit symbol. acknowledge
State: 4.5 in
